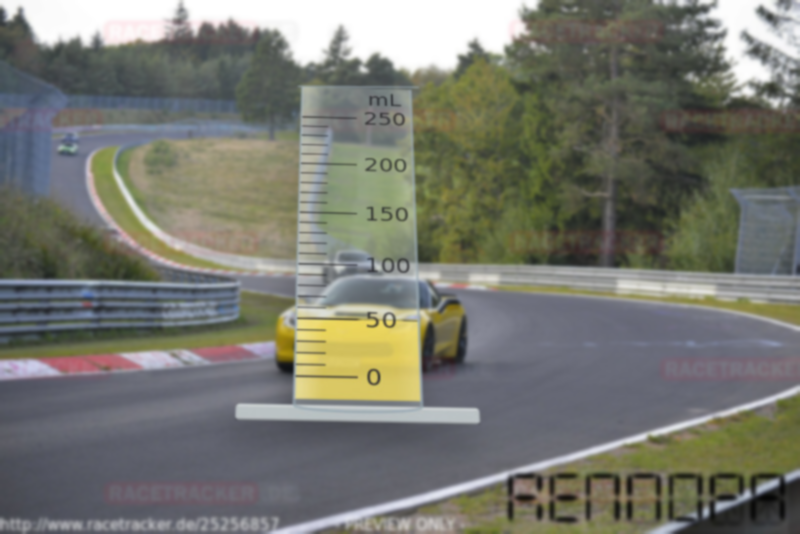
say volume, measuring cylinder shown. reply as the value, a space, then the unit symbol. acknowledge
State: 50 mL
